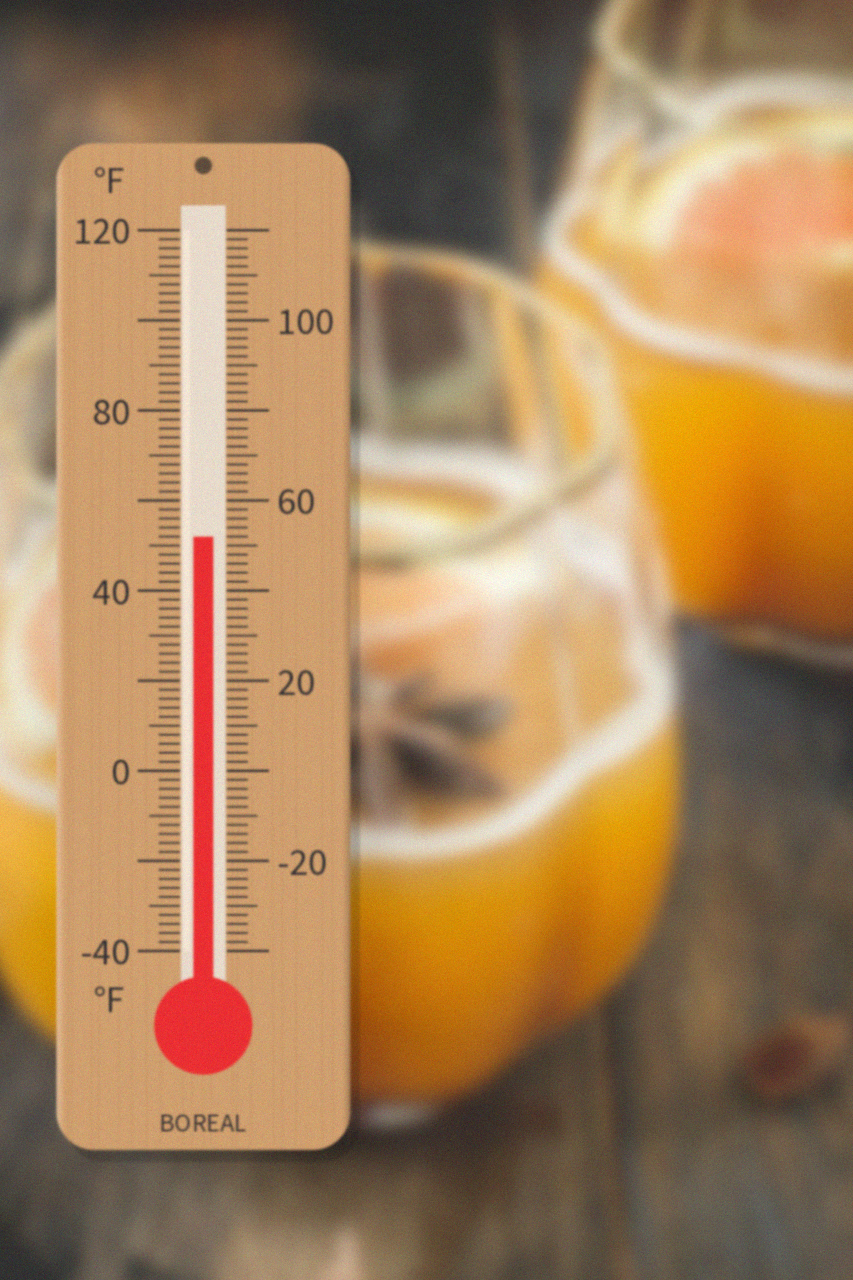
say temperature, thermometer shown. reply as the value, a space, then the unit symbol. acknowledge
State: 52 °F
